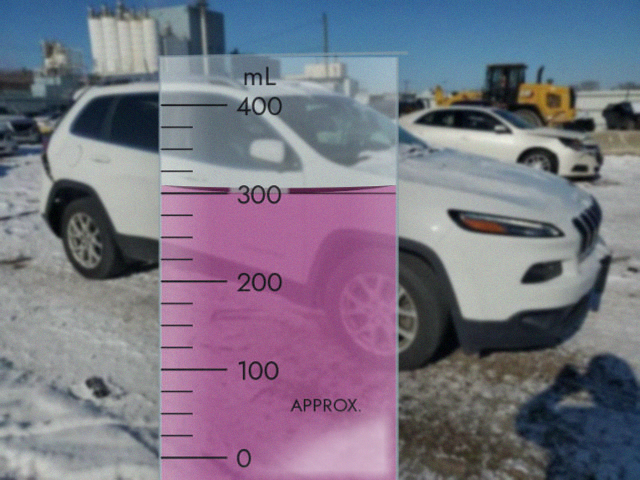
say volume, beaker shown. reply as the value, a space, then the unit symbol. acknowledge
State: 300 mL
